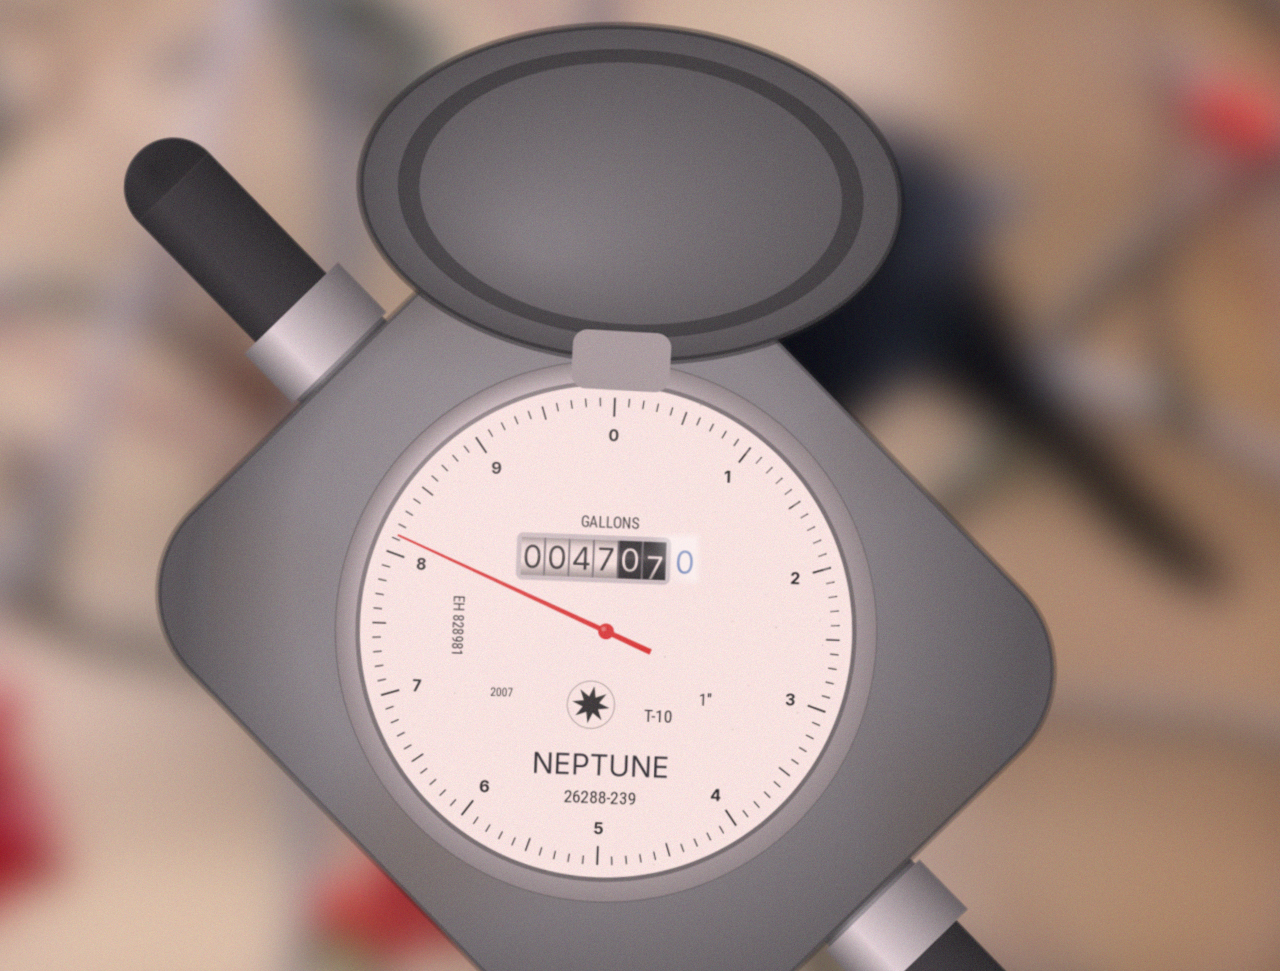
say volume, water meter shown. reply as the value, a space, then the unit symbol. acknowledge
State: 47068.1 gal
